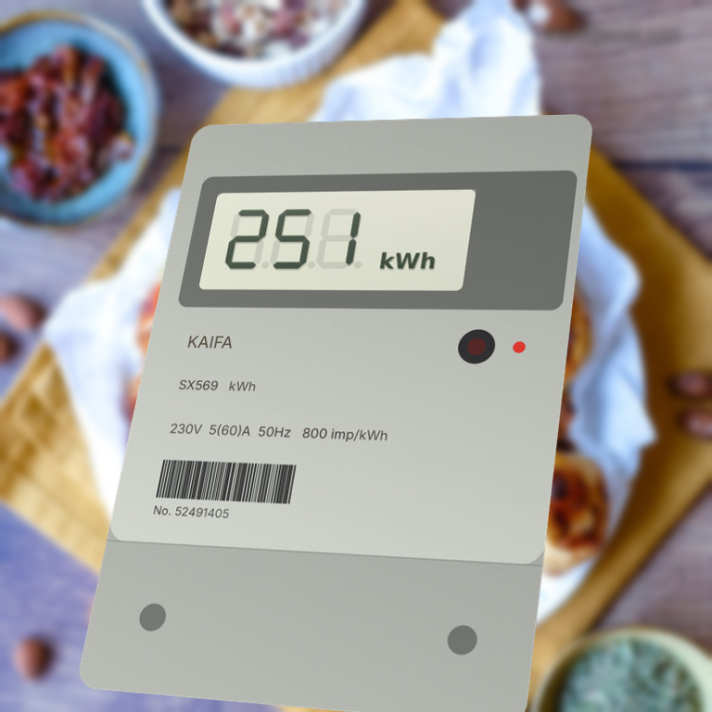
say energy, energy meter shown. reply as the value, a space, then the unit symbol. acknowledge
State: 251 kWh
